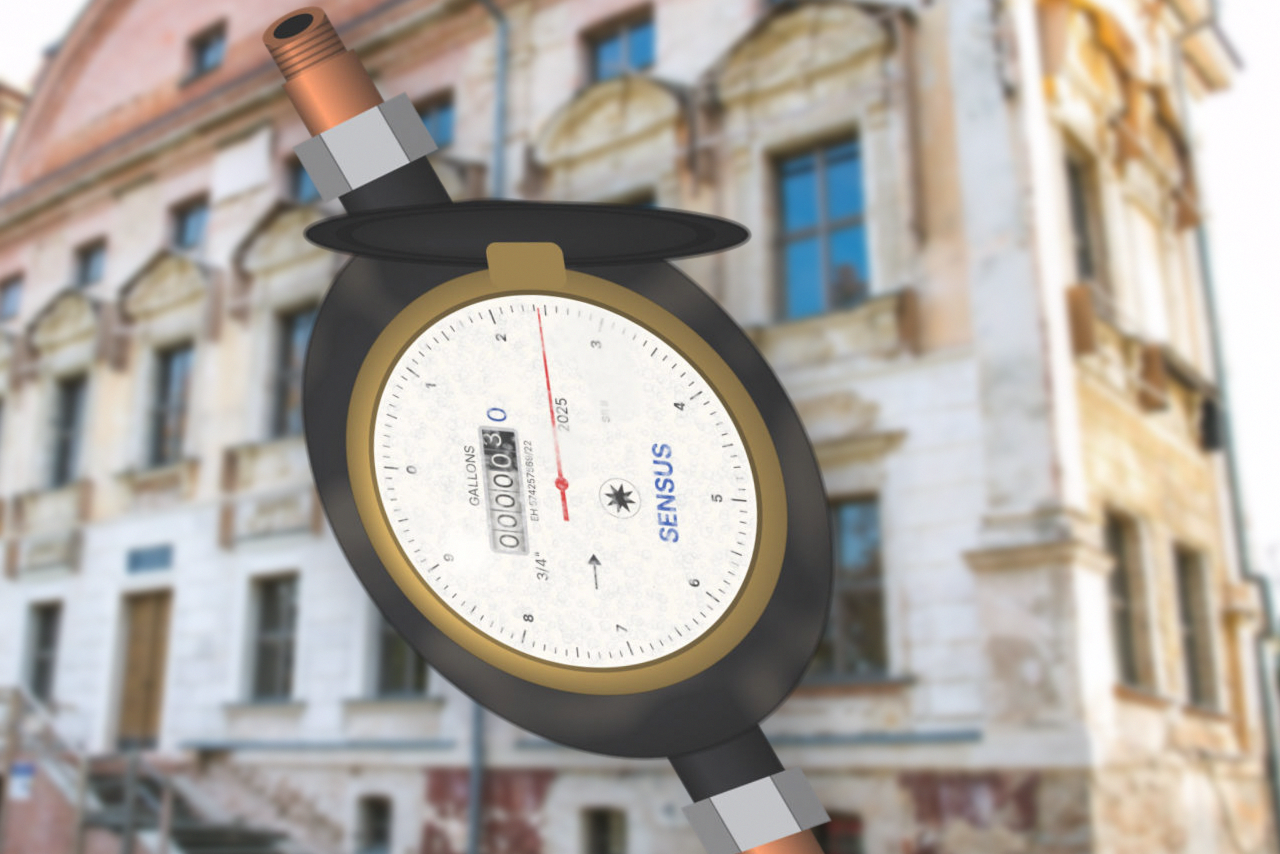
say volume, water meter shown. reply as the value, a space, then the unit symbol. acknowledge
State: 32.4 gal
